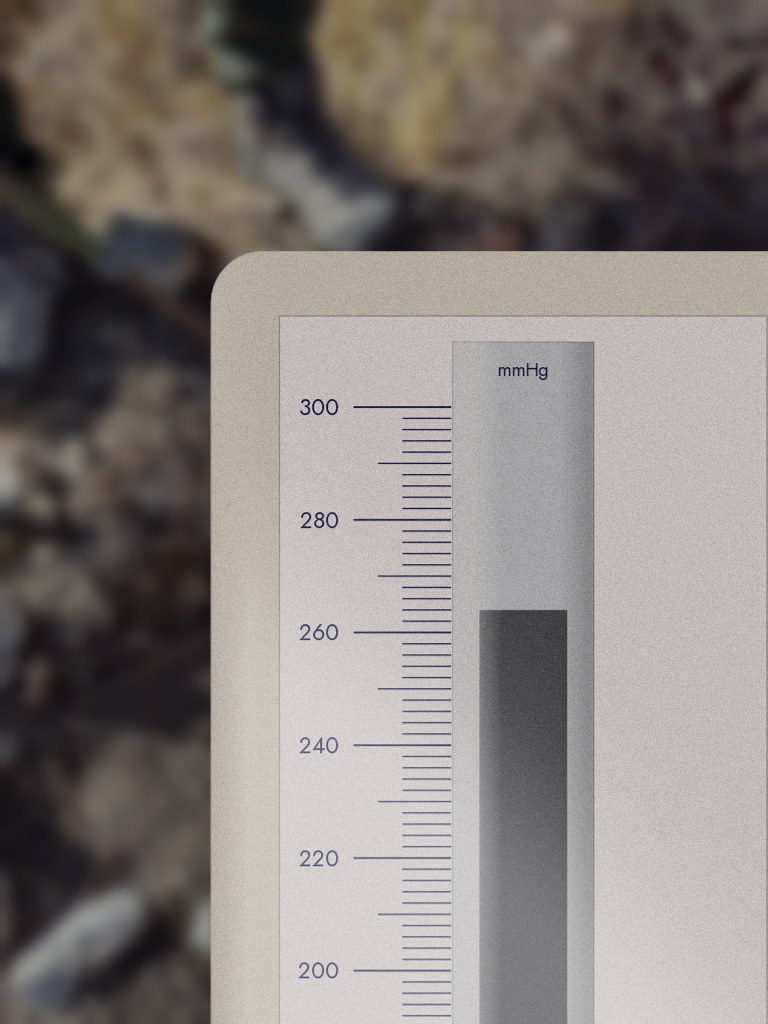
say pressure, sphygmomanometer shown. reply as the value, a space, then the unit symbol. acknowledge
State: 264 mmHg
